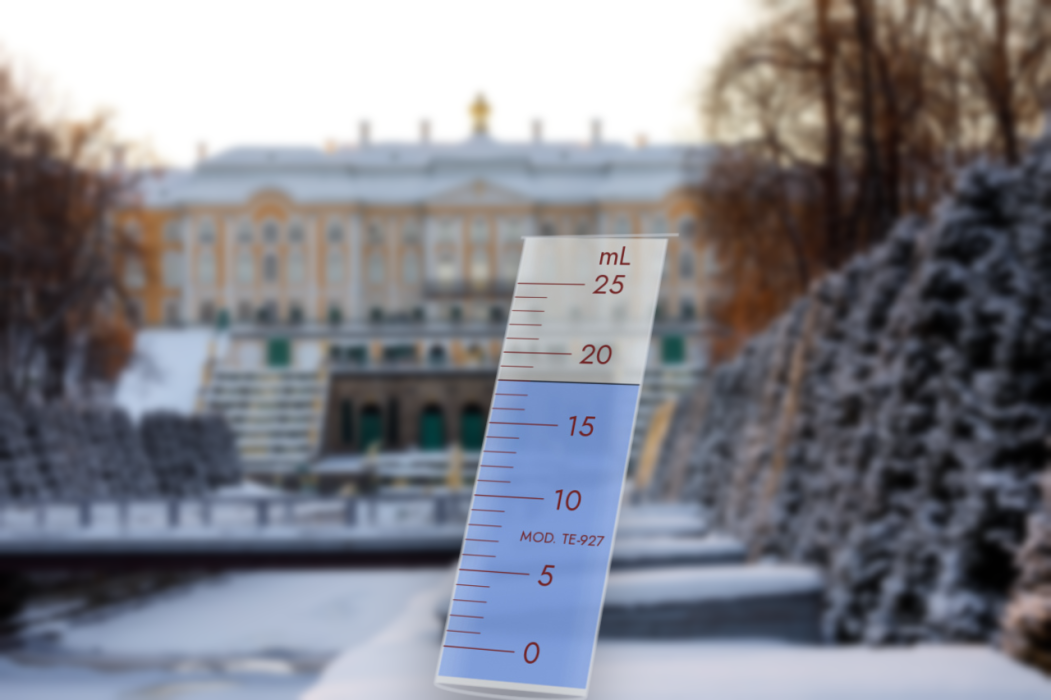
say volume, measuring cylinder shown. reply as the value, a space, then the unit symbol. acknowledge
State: 18 mL
